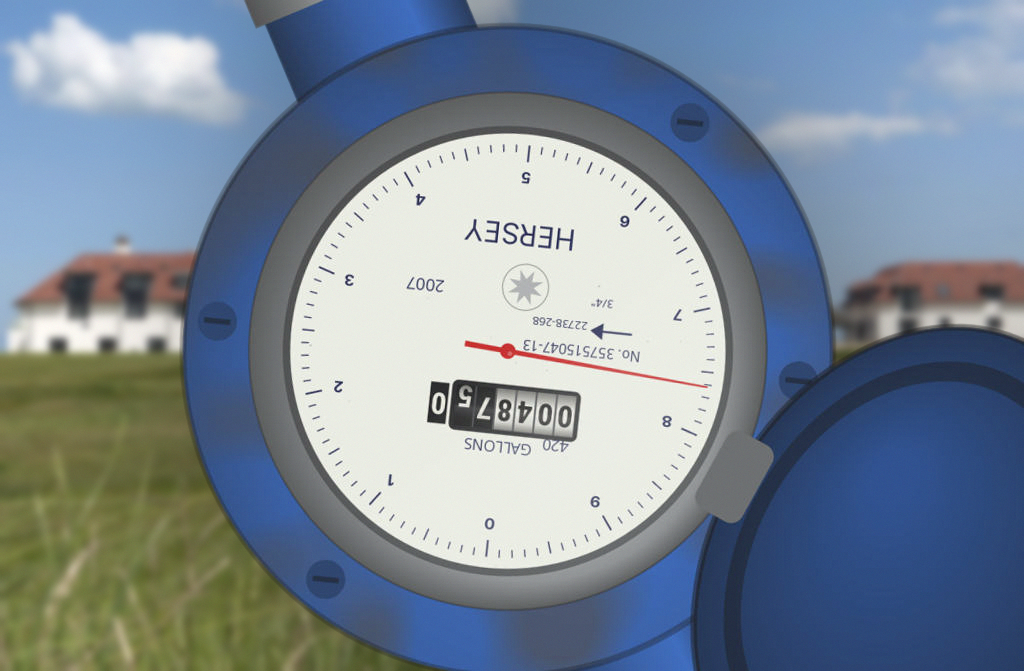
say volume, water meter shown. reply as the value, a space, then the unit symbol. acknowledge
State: 48747.6 gal
